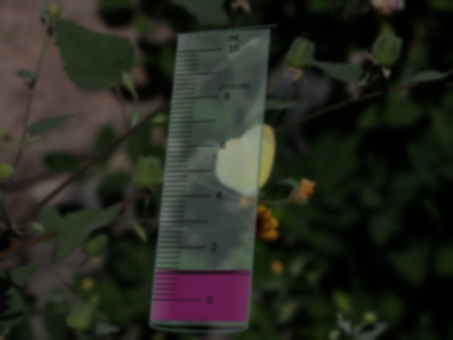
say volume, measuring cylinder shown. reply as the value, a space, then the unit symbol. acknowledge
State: 1 mL
